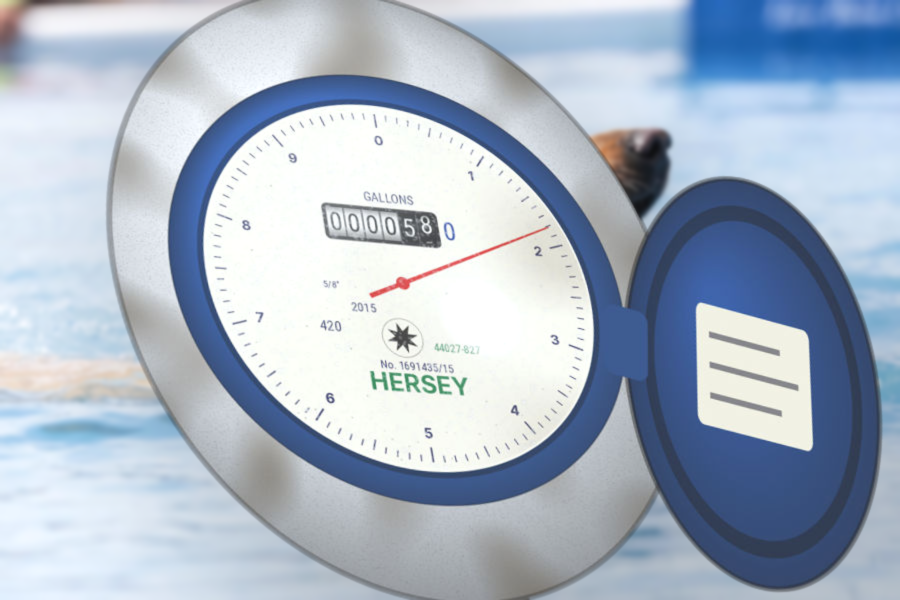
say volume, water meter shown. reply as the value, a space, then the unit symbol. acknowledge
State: 581.8 gal
